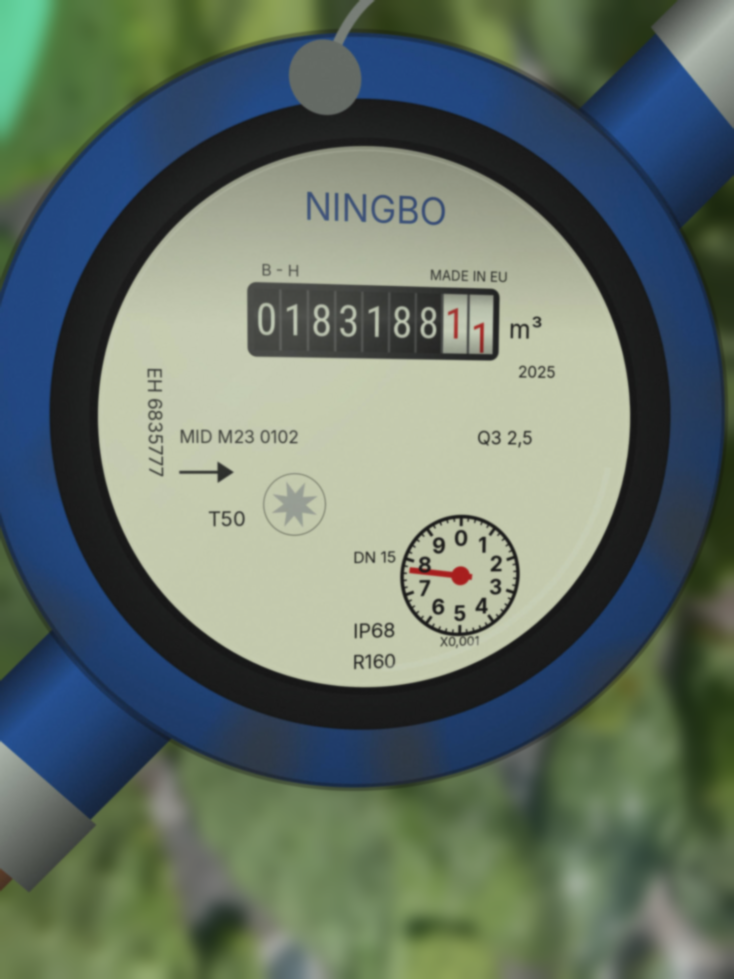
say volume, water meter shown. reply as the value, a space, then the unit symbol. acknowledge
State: 183188.107 m³
